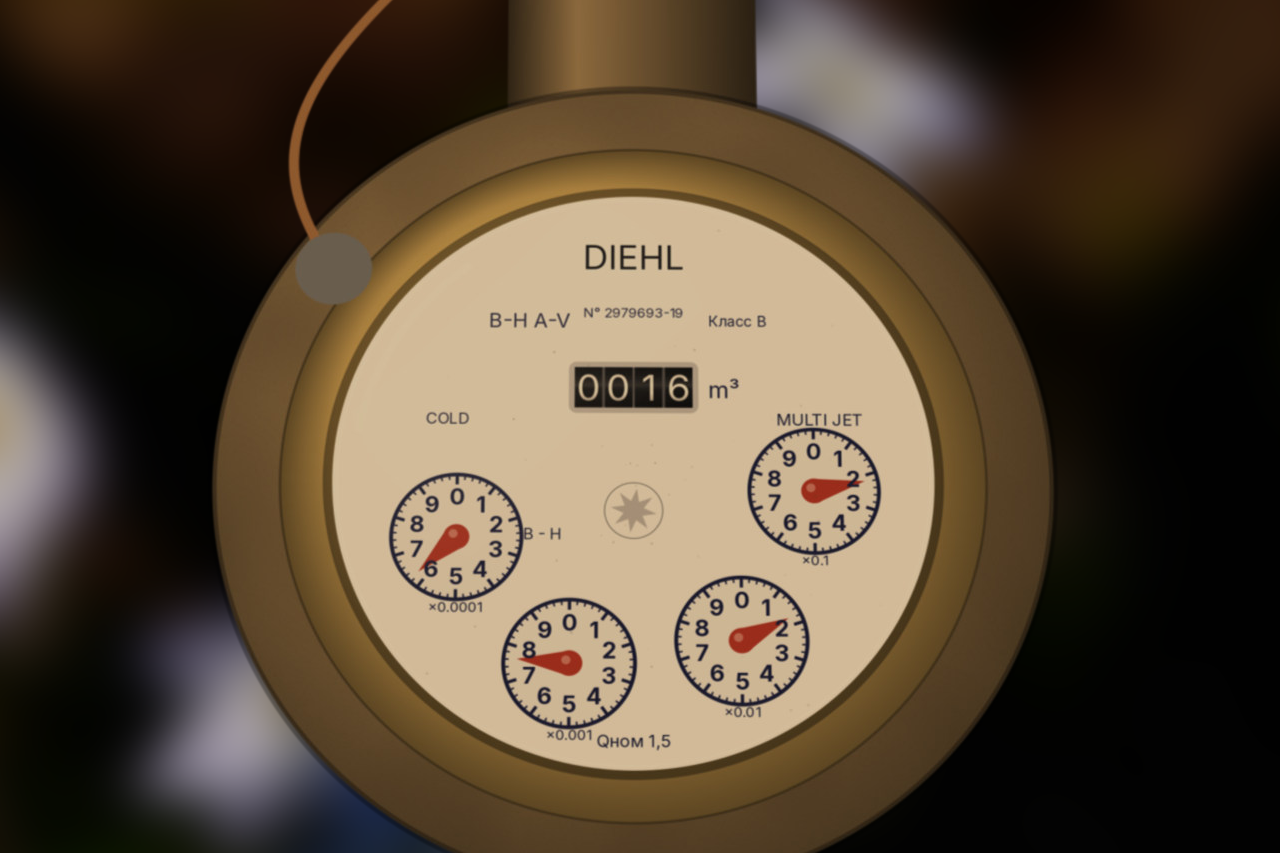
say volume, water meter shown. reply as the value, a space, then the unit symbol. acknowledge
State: 16.2176 m³
